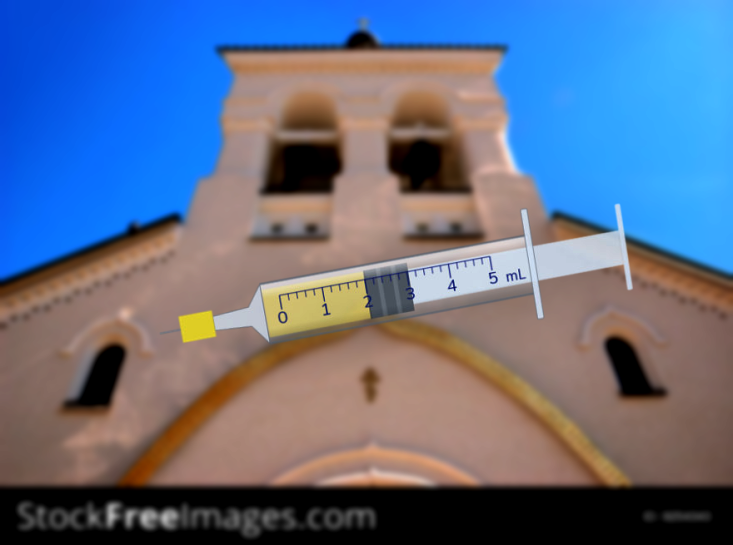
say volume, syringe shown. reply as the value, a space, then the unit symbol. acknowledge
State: 2 mL
